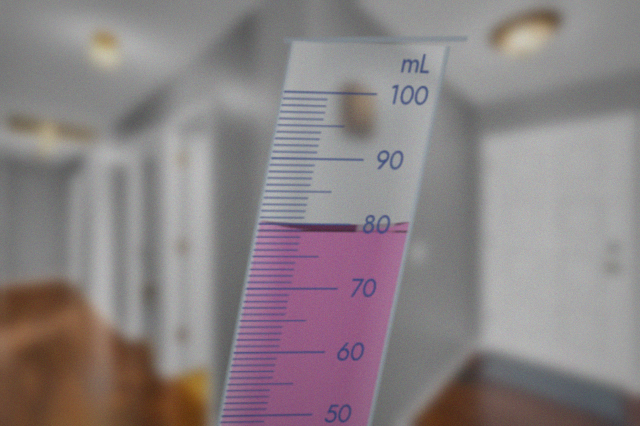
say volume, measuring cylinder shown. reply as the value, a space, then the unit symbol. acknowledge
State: 79 mL
